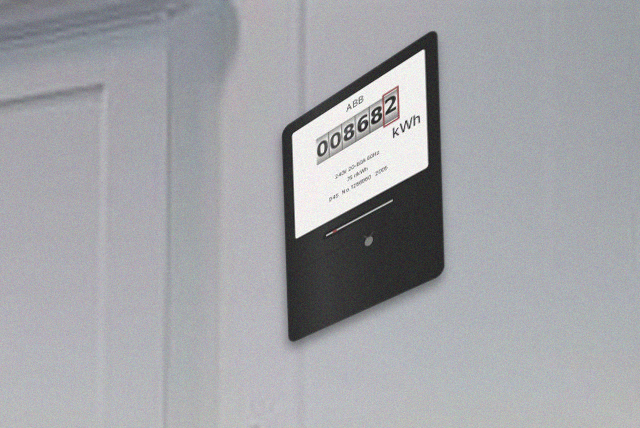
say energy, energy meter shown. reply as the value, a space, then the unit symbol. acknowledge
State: 868.2 kWh
